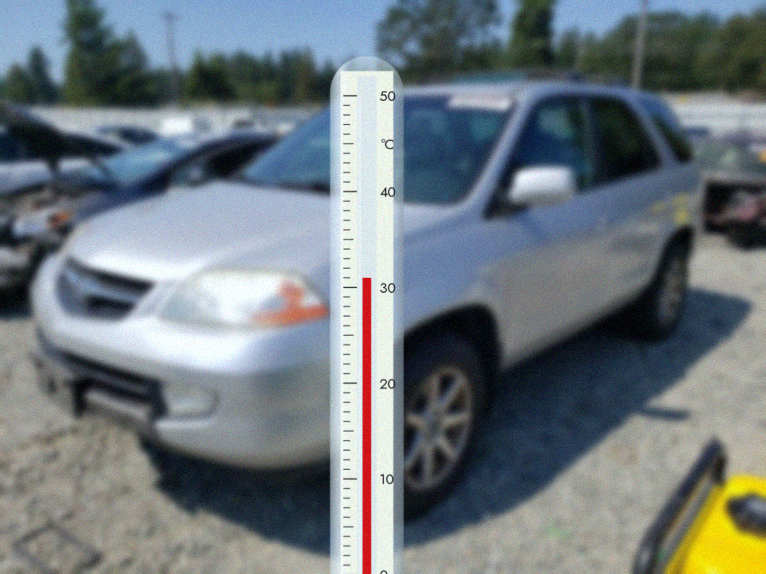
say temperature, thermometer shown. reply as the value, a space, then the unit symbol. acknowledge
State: 31 °C
